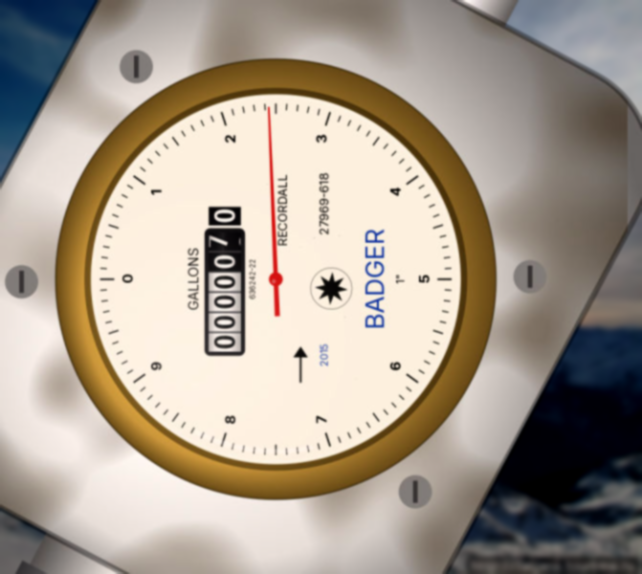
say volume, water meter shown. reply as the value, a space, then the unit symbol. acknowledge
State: 72.4 gal
